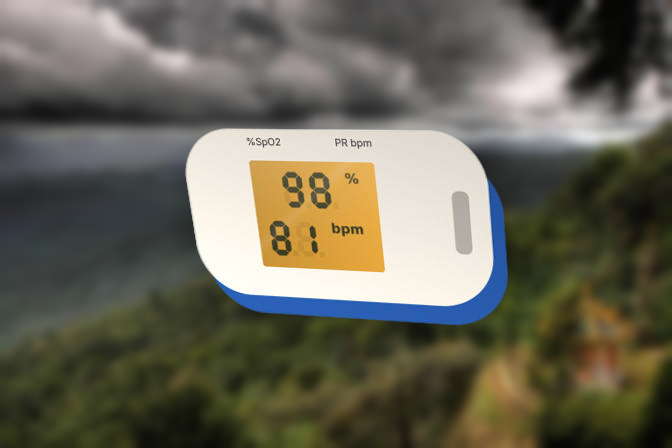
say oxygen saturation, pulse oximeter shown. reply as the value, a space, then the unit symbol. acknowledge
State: 98 %
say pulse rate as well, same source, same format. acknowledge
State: 81 bpm
